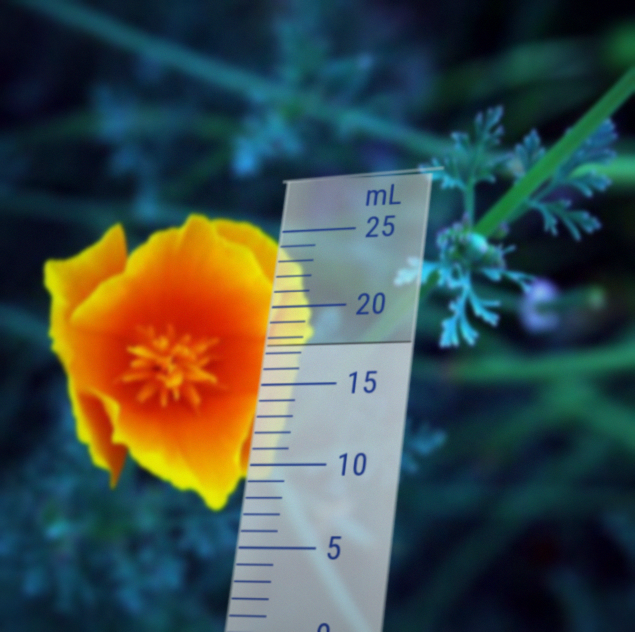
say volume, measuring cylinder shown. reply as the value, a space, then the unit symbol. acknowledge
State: 17.5 mL
